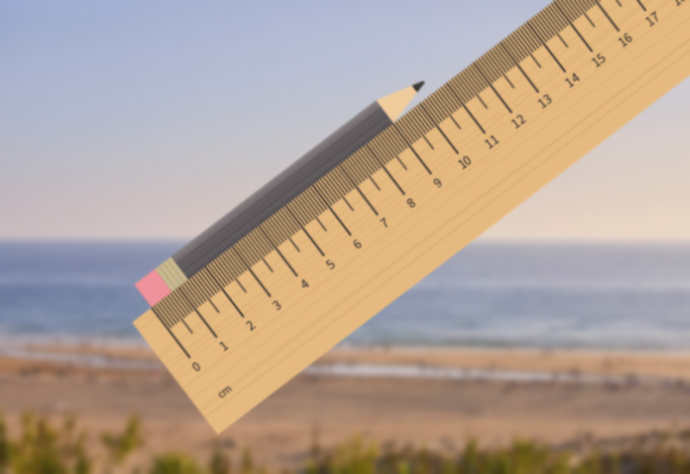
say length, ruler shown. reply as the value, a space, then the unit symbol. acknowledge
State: 10.5 cm
